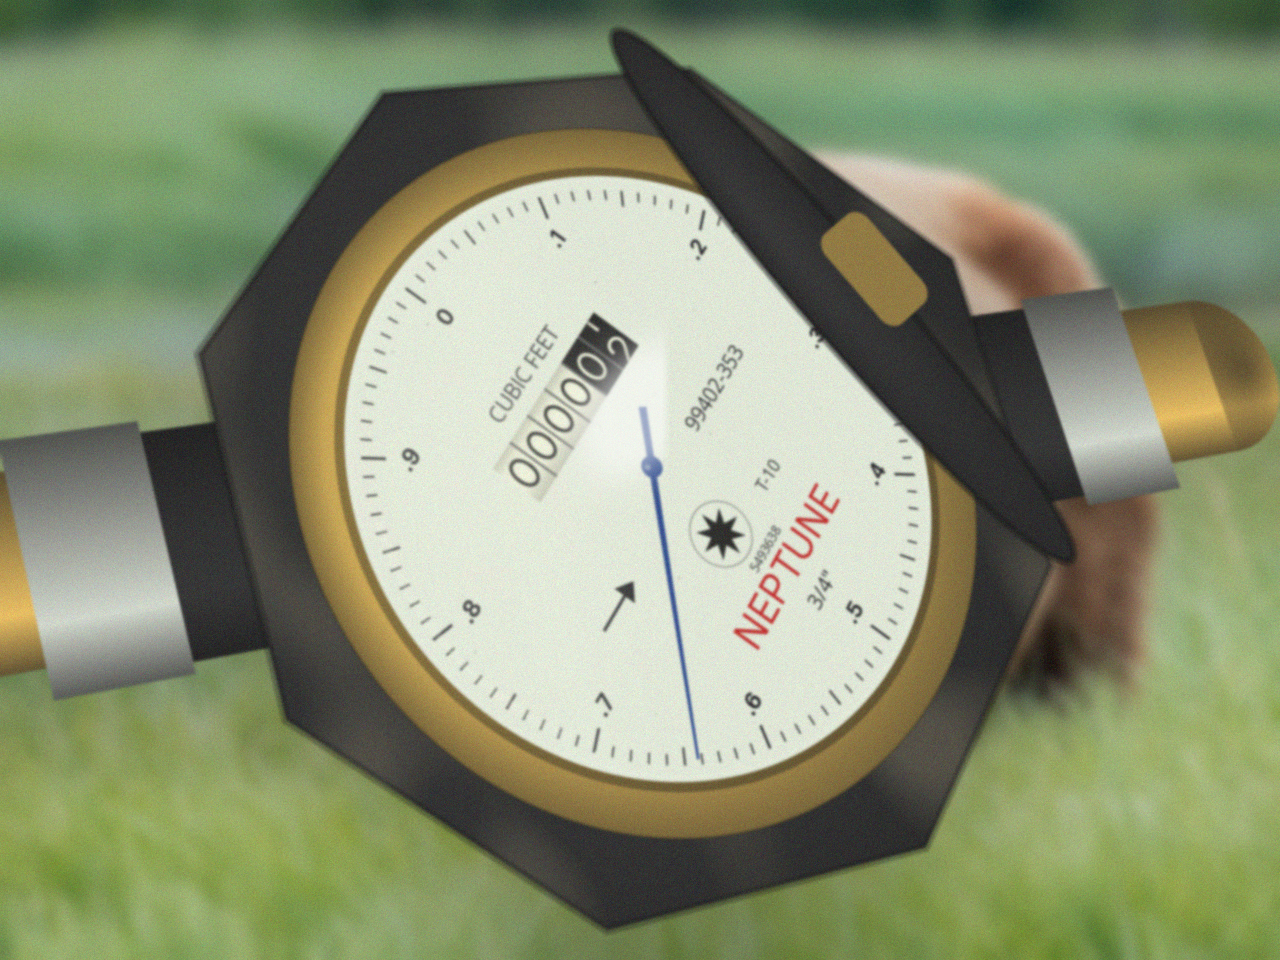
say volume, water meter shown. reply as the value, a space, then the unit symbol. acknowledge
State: 1.64 ft³
